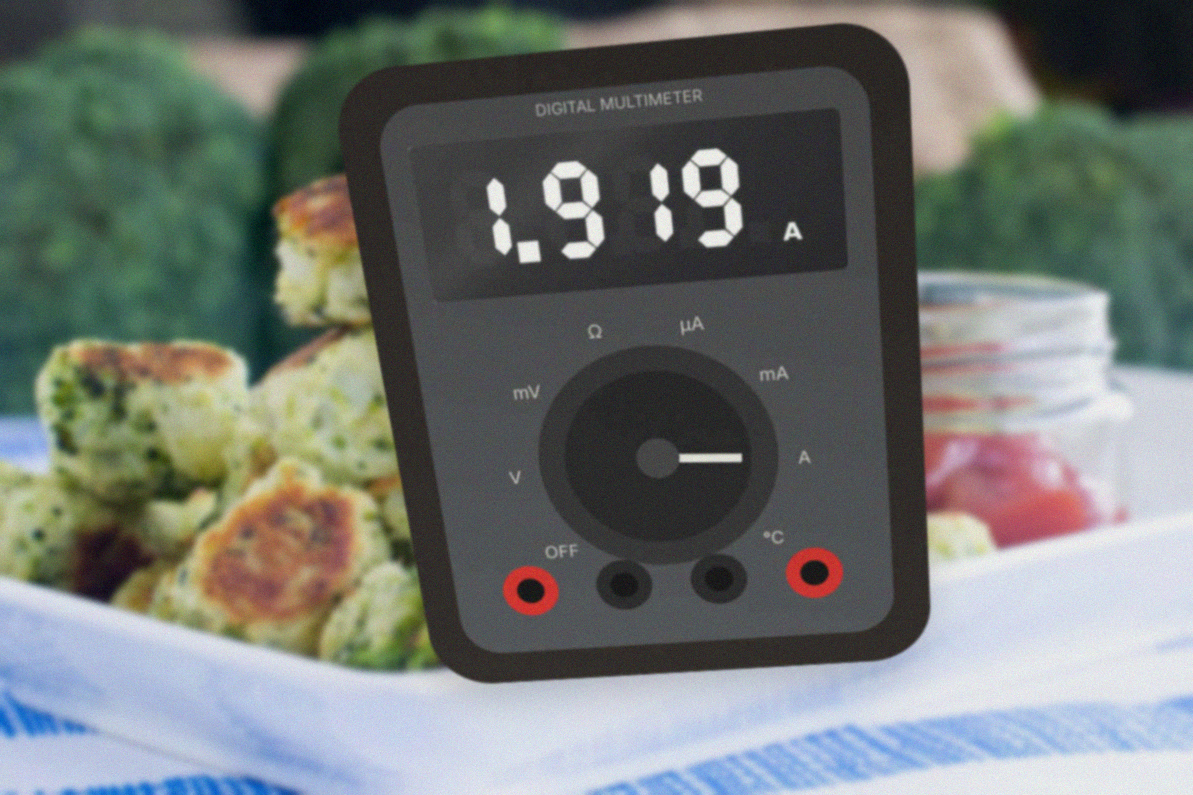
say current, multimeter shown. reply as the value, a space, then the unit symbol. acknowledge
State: 1.919 A
